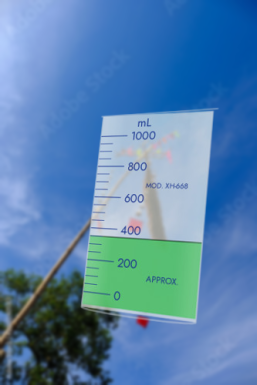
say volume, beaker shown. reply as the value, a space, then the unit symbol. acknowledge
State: 350 mL
